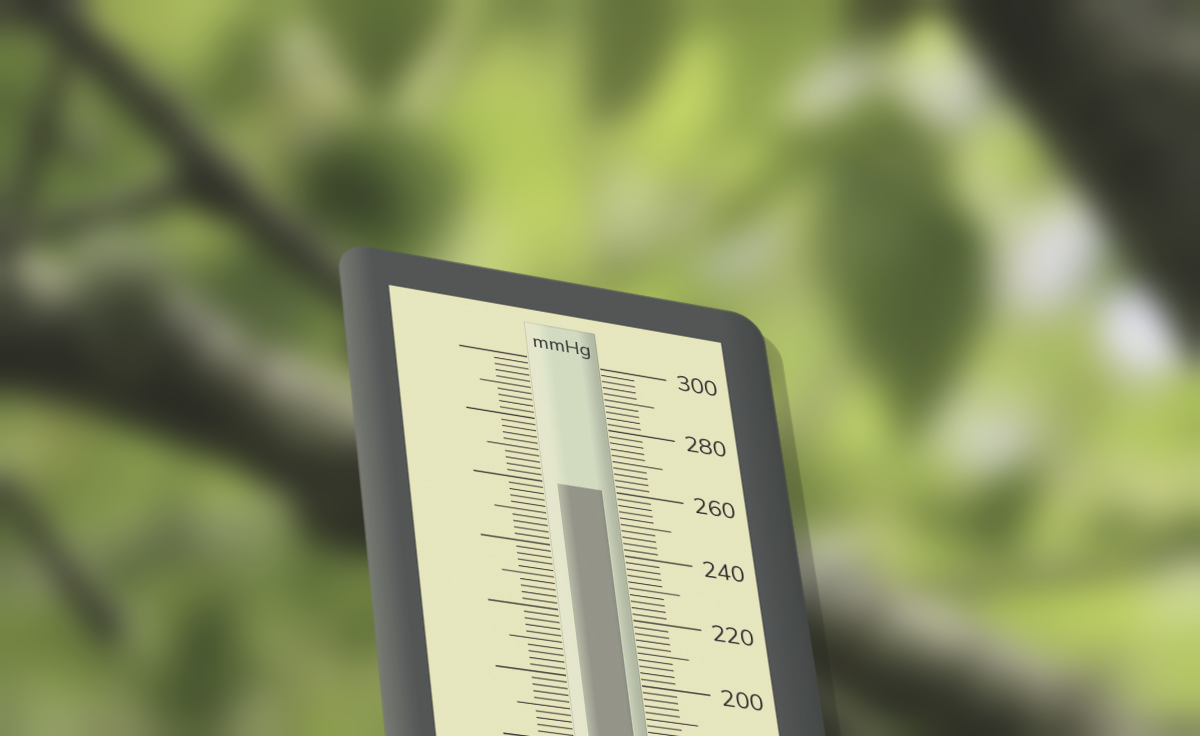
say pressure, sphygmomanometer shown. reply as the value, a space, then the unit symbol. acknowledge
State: 260 mmHg
